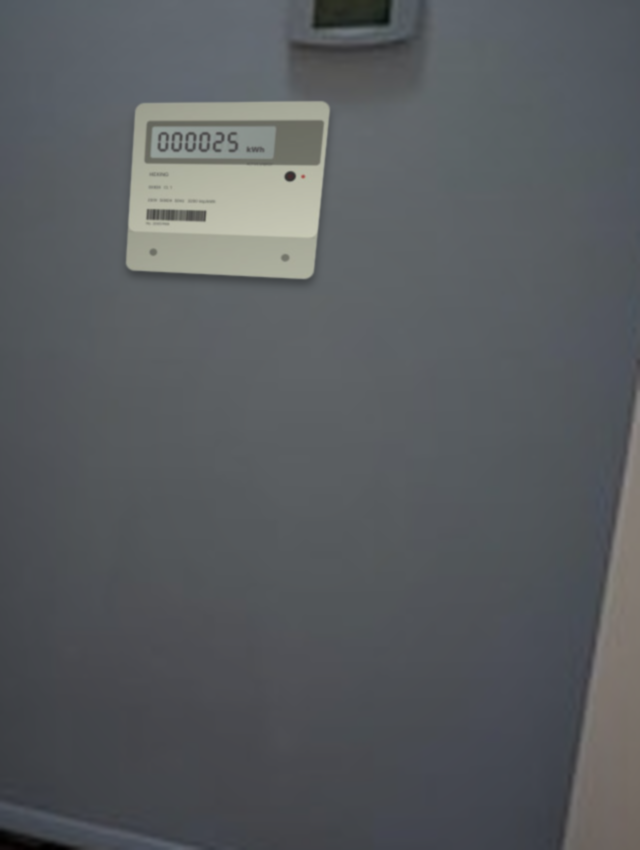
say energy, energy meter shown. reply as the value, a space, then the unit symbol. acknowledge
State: 25 kWh
